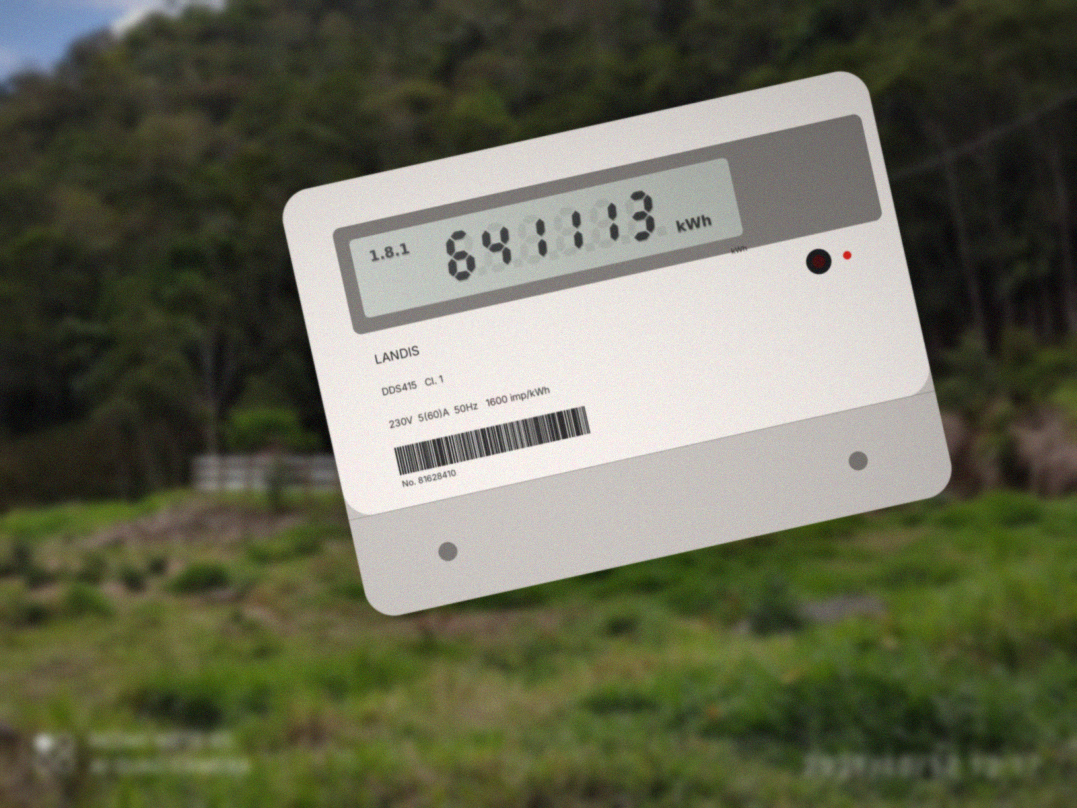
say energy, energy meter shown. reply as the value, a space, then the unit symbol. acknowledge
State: 641113 kWh
